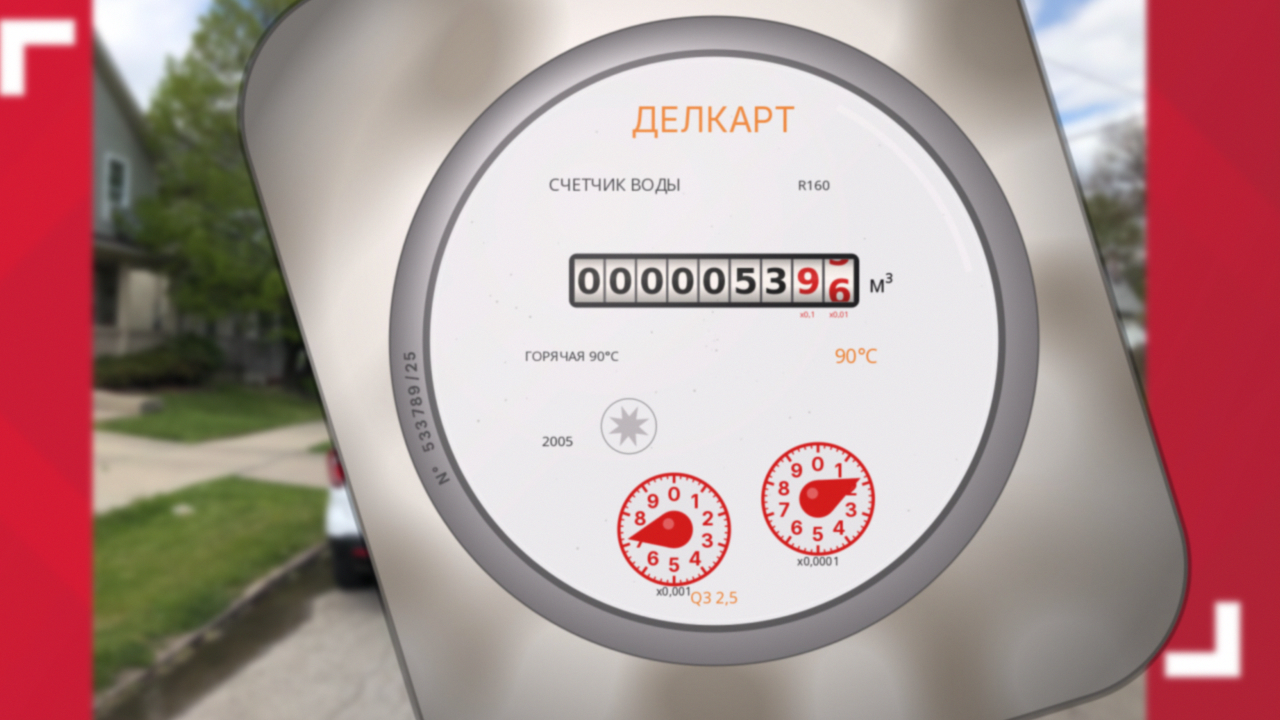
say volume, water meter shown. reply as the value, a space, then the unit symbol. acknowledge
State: 53.9571 m³
